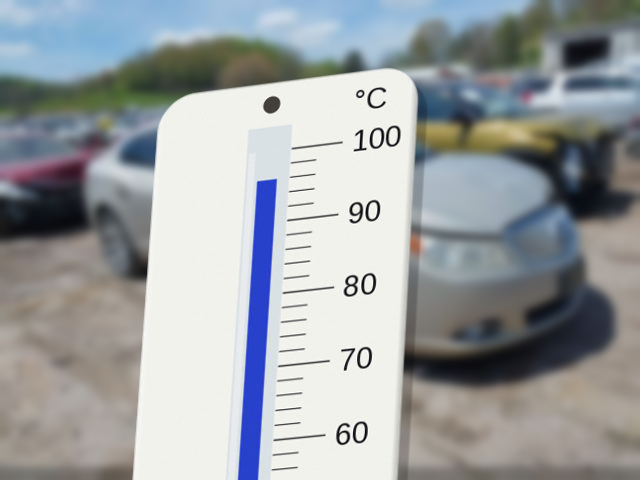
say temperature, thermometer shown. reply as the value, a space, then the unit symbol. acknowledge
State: 96 °C
